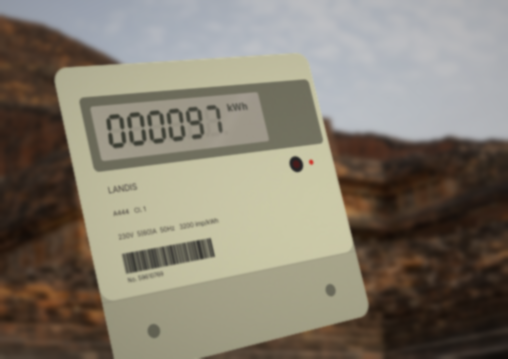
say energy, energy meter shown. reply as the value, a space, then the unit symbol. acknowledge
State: 97 kWh
